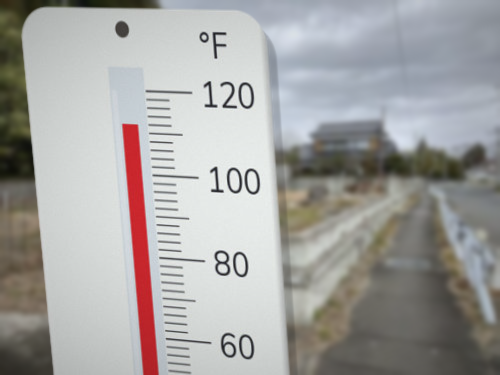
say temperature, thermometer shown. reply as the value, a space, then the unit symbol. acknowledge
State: 112 °F
